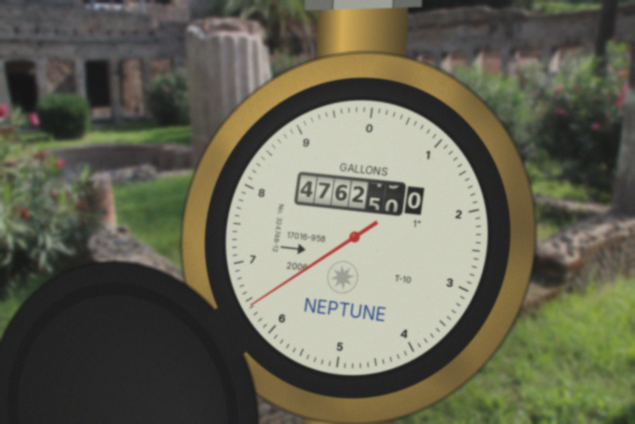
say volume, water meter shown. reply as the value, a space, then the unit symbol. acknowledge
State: 4762496.4 gal
